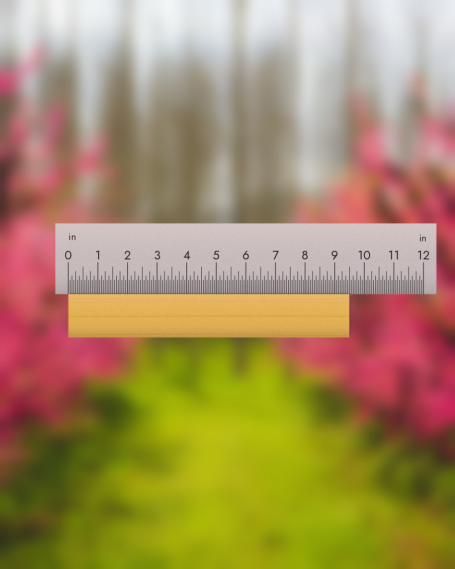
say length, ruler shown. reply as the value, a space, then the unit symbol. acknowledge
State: 9.5 in
